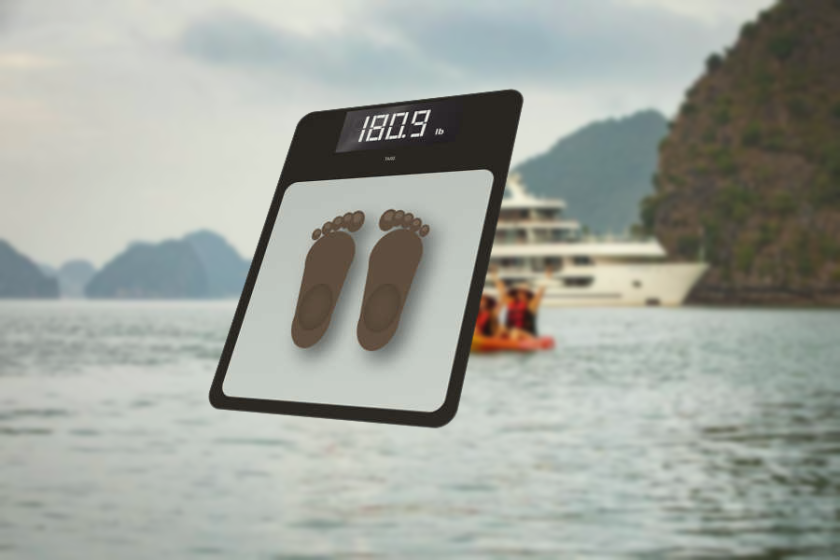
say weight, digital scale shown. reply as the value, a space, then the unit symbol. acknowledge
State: 180.9 lb
